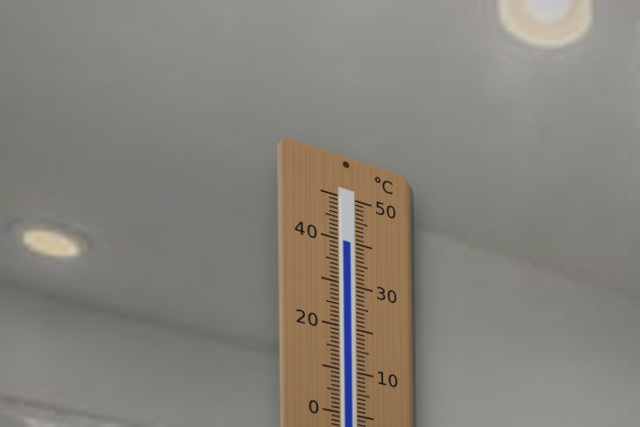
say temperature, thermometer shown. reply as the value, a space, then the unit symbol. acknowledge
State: 40 °C
